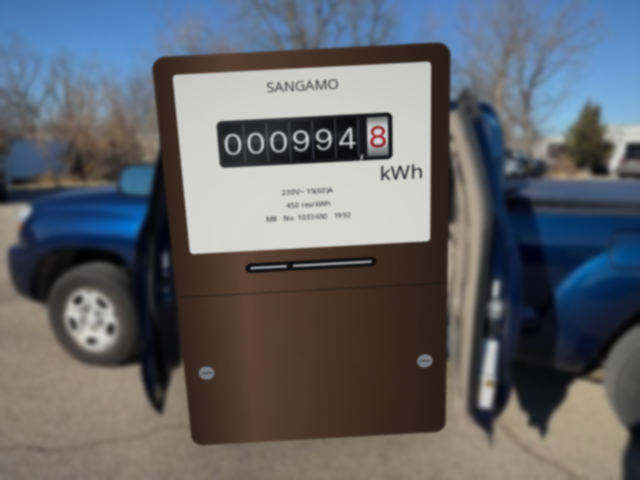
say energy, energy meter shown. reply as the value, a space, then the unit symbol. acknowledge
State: 994.8 kWh
